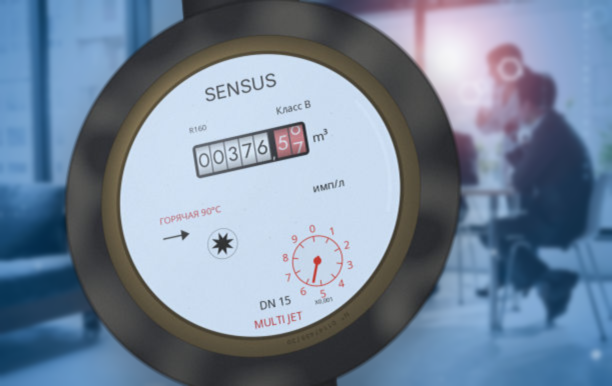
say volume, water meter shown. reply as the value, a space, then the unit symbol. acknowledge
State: 376.565 m³
